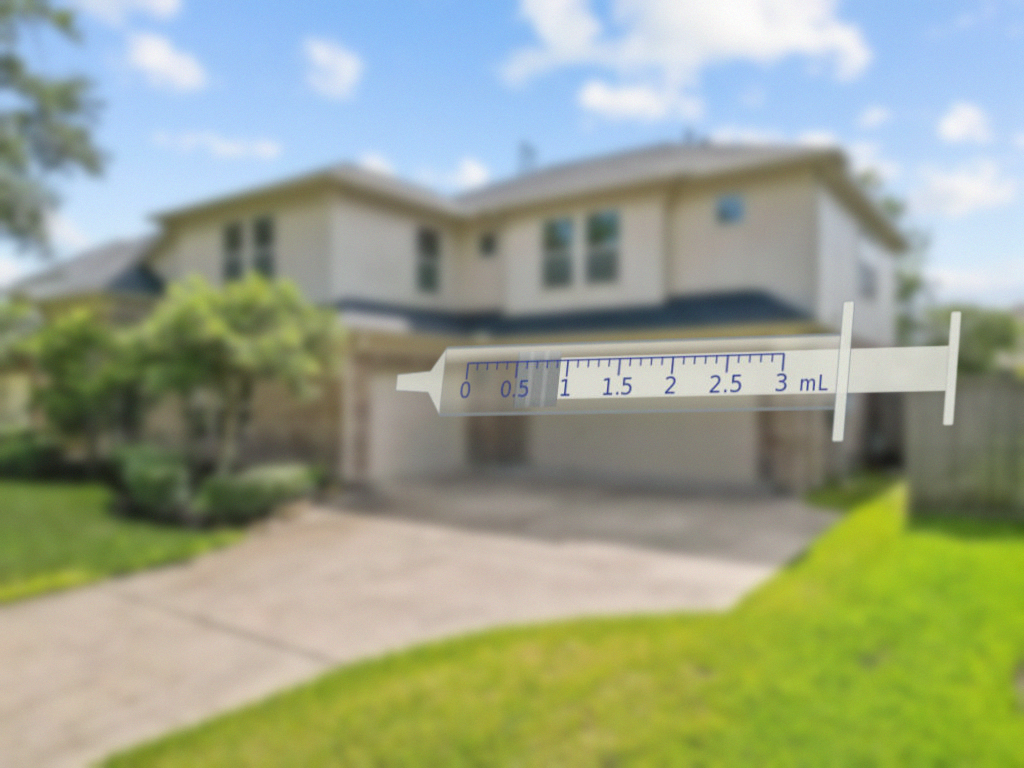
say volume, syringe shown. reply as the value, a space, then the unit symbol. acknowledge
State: 0.5 mL
